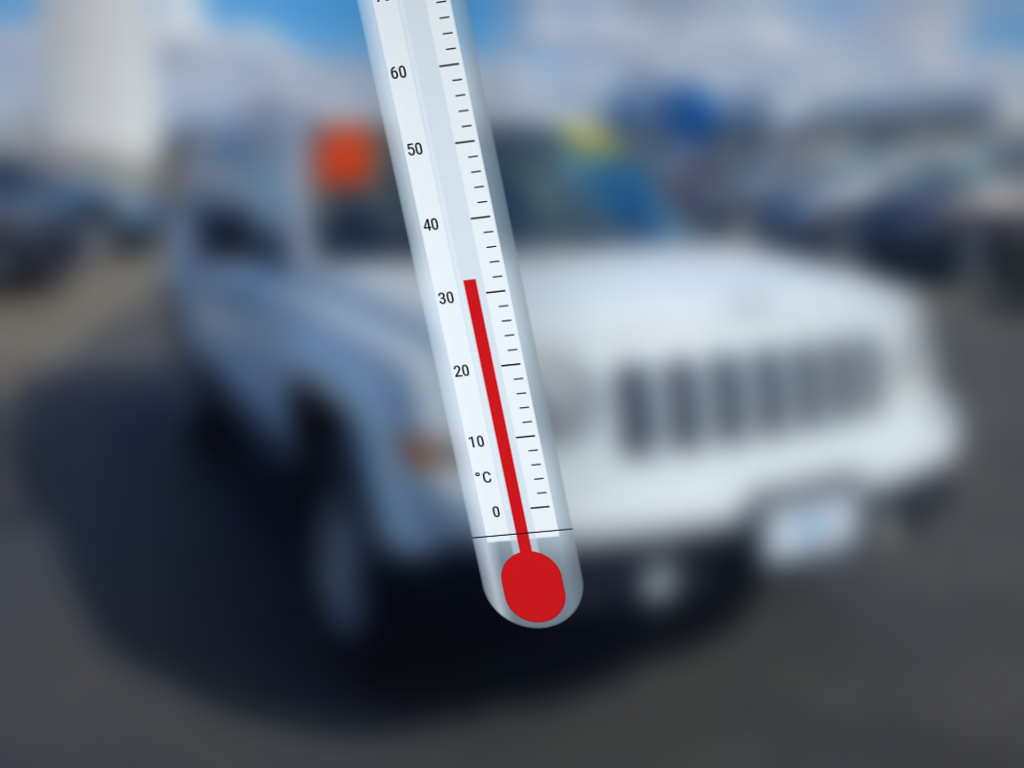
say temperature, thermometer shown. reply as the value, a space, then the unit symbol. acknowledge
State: 32 °C
